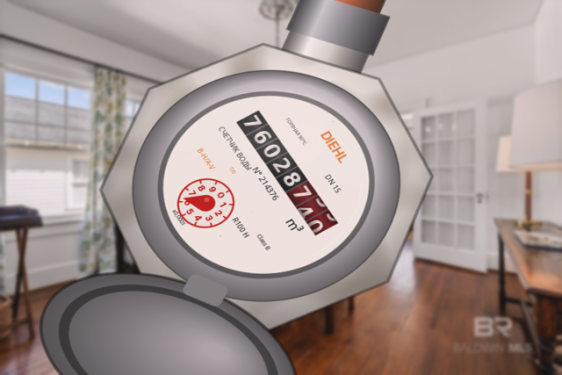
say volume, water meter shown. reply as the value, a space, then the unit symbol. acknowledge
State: 76028.7396 m³
